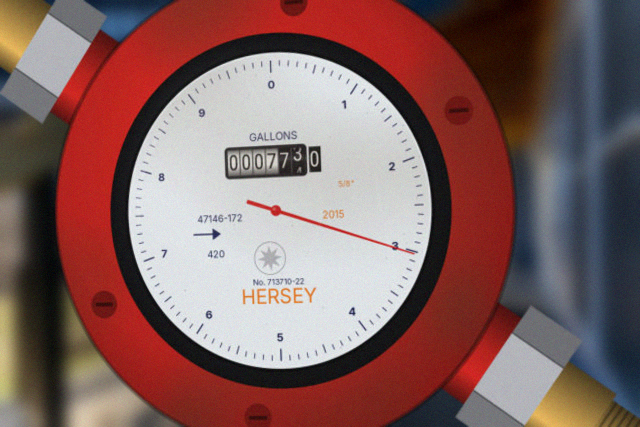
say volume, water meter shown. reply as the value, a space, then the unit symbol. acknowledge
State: 7733.0 gal
